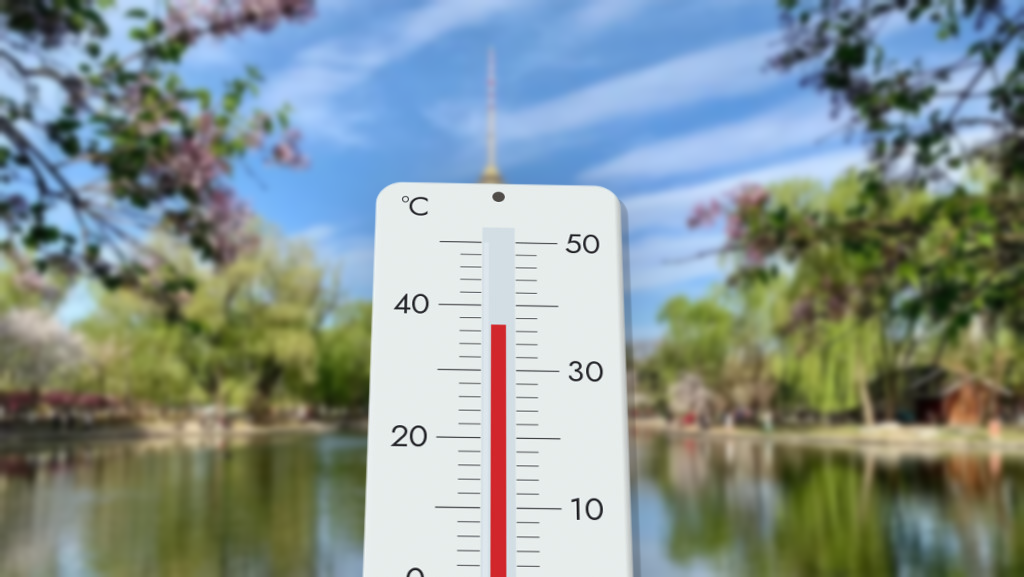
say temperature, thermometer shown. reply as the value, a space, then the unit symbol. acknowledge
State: 37 °C
